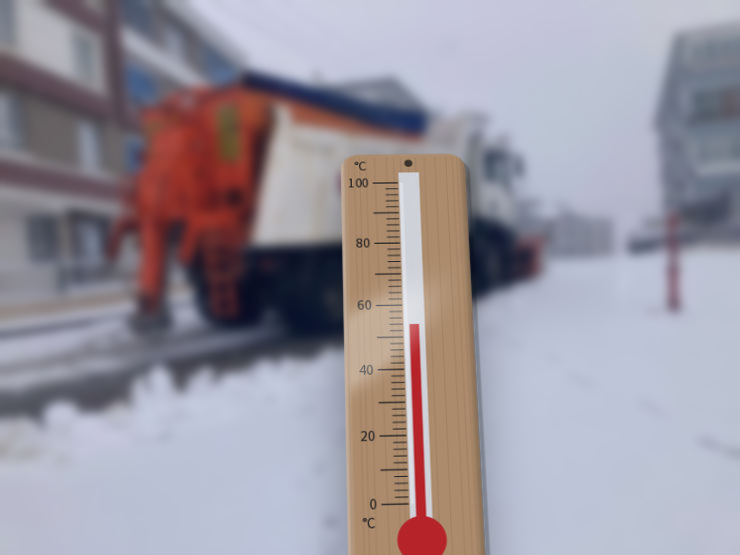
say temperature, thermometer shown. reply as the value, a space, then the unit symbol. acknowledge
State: 54 °C
